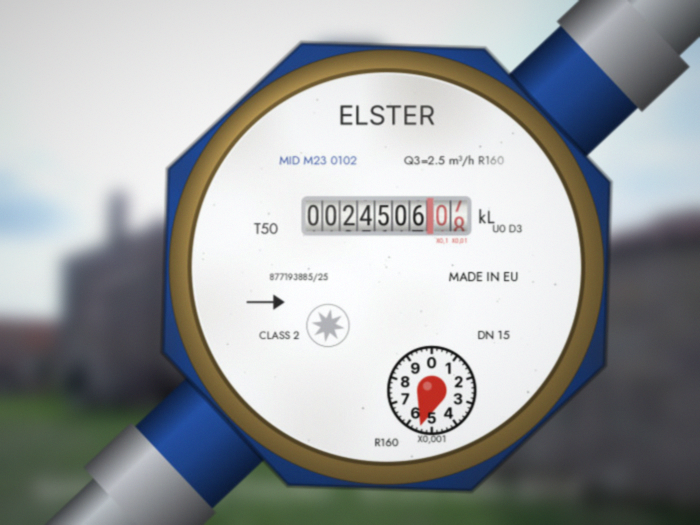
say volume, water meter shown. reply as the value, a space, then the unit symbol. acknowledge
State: 24506.075 kL
